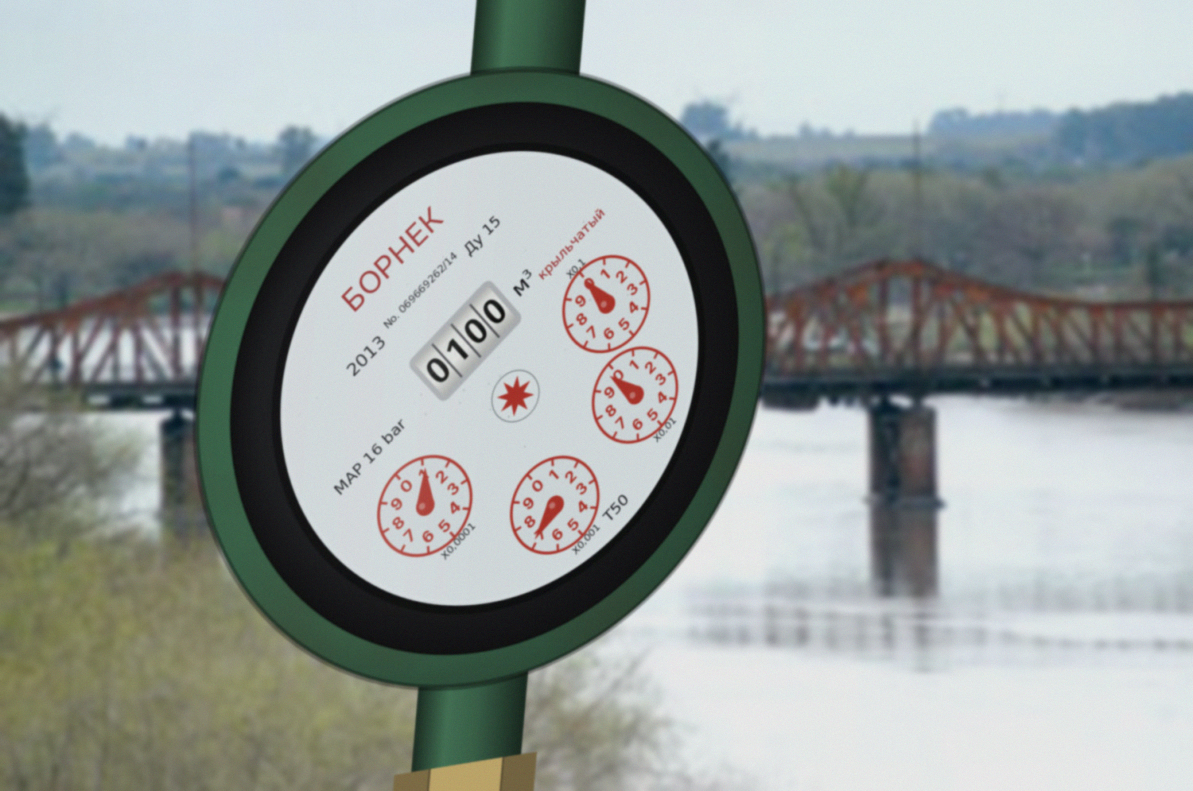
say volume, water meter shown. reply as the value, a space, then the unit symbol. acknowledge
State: 99.9971 m³
